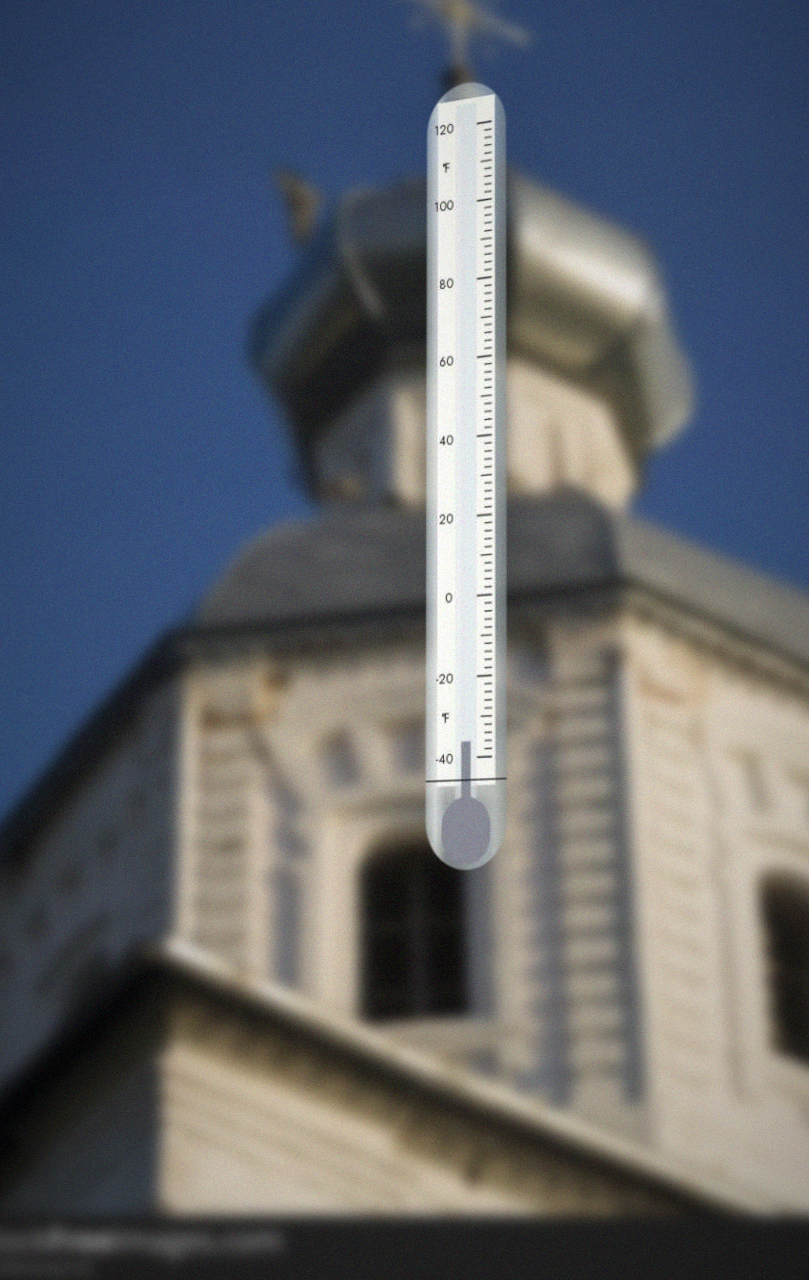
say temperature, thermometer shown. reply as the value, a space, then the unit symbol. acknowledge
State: -36 °F
